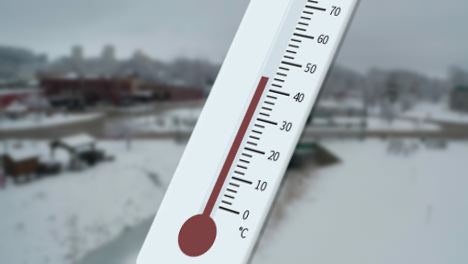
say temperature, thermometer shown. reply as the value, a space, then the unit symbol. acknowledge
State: 44 °C
